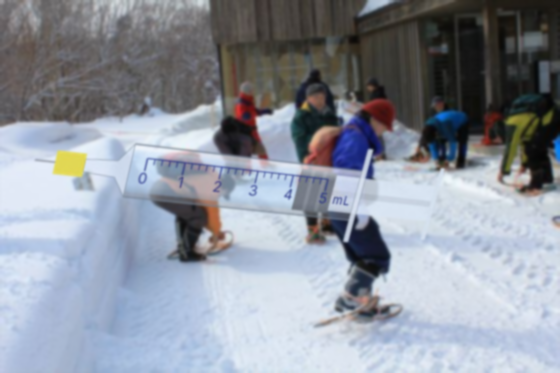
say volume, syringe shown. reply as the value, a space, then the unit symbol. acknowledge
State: 4.2 mL
